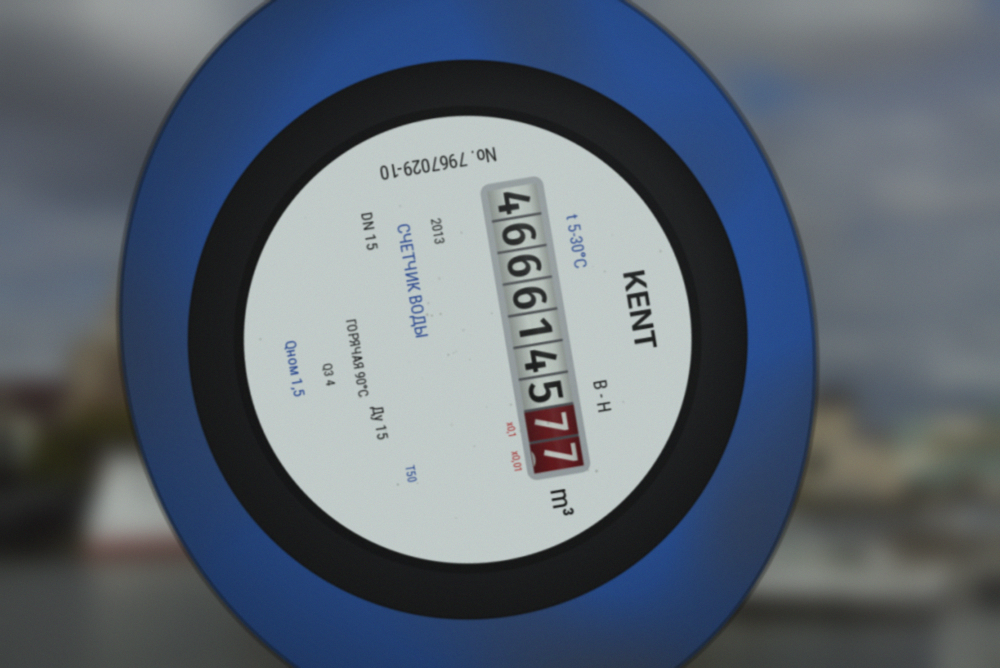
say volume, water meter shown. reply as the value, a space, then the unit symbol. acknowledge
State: 4666145.77 m³
